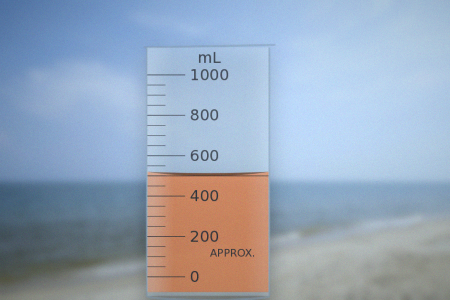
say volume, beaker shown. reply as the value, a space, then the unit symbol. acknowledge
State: 500 mL
